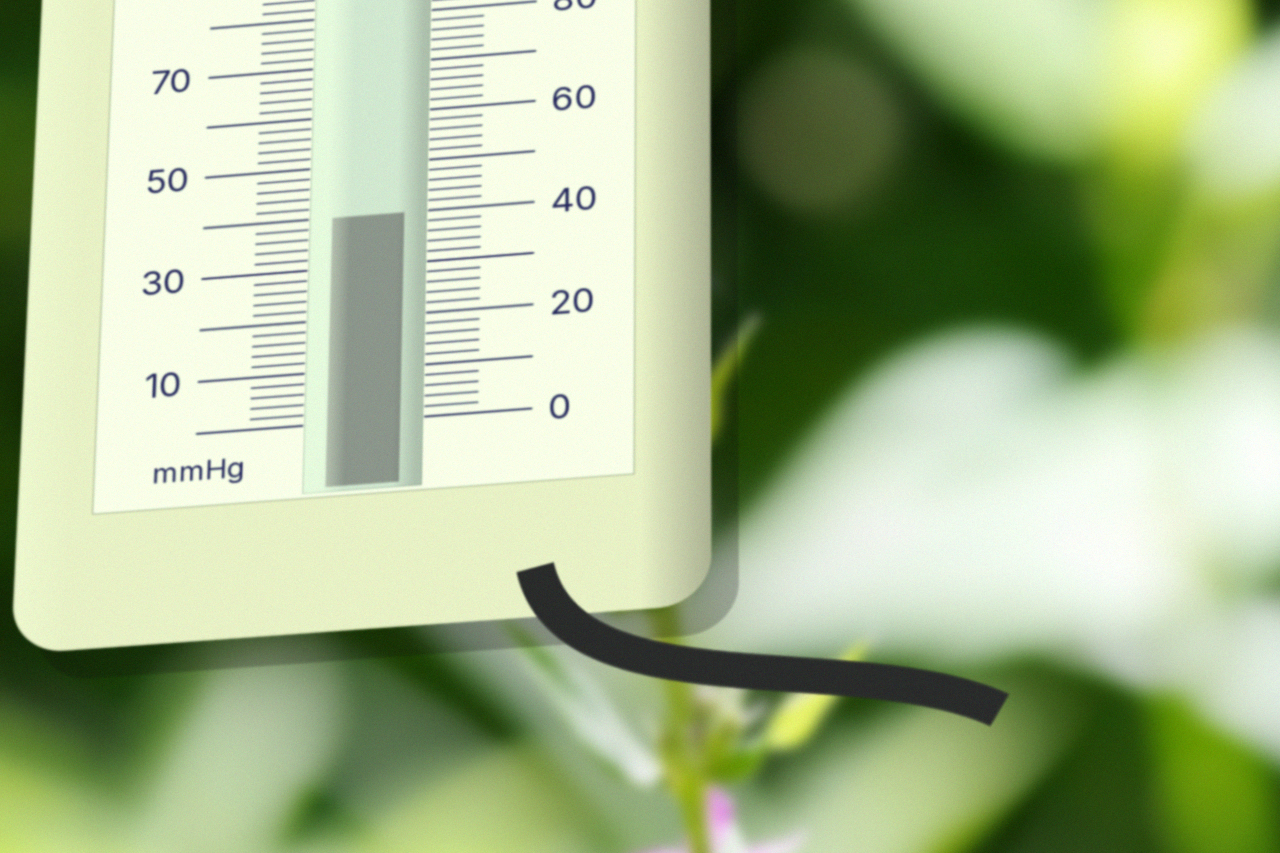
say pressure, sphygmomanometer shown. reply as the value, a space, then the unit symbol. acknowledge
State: 40 mmHg
